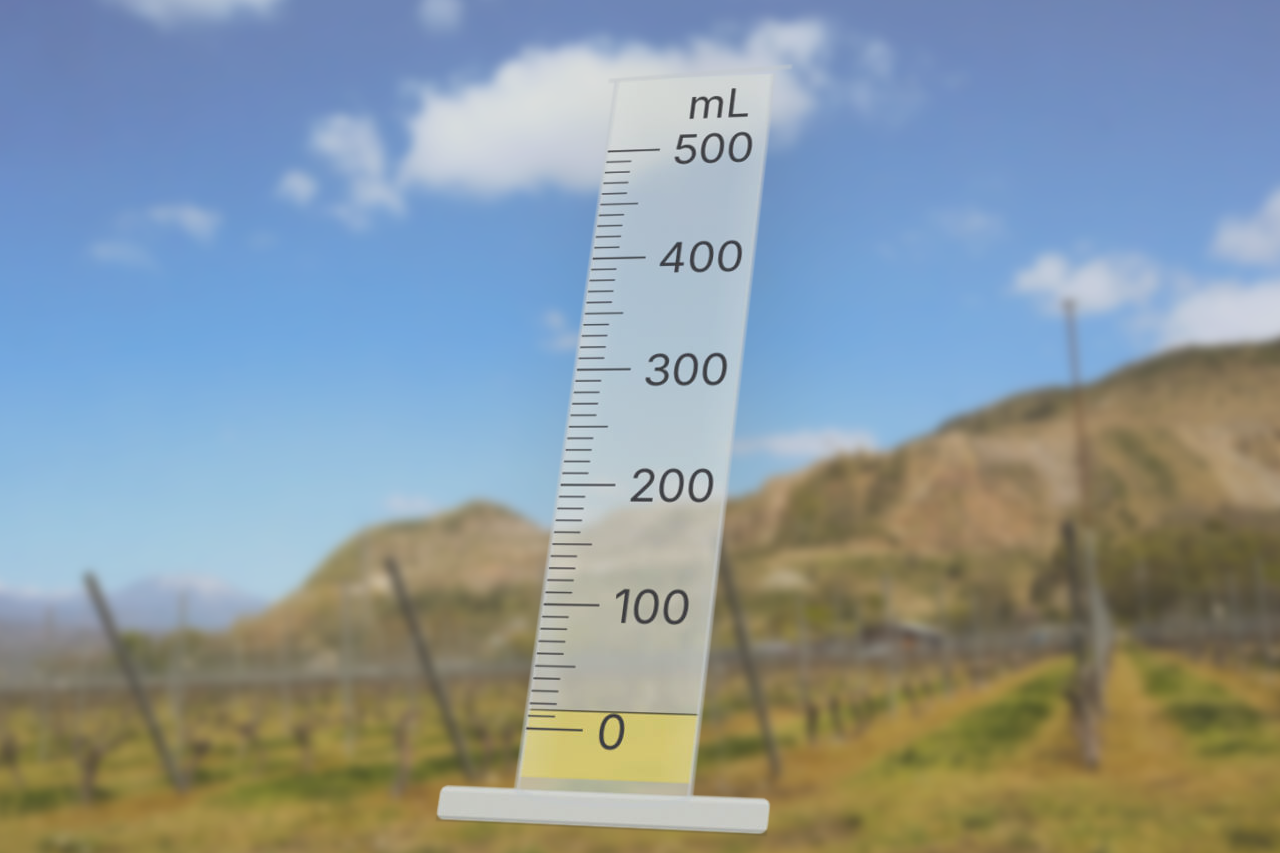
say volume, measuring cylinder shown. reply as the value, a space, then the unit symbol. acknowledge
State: 15 mL
